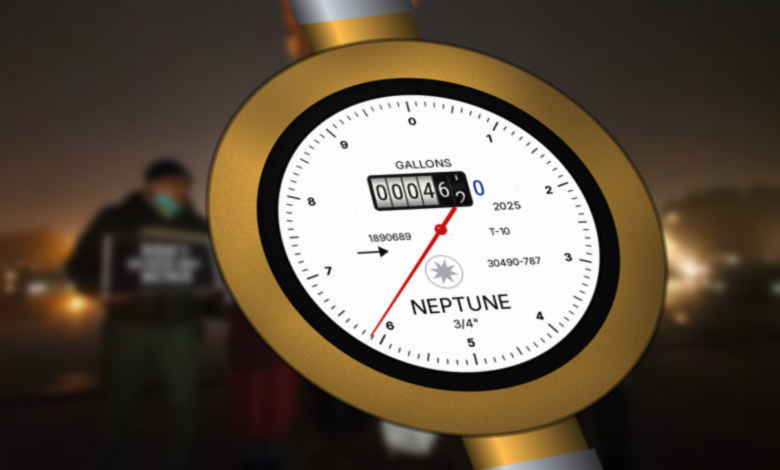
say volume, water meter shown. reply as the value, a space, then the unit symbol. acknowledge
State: 4616.1 gal
